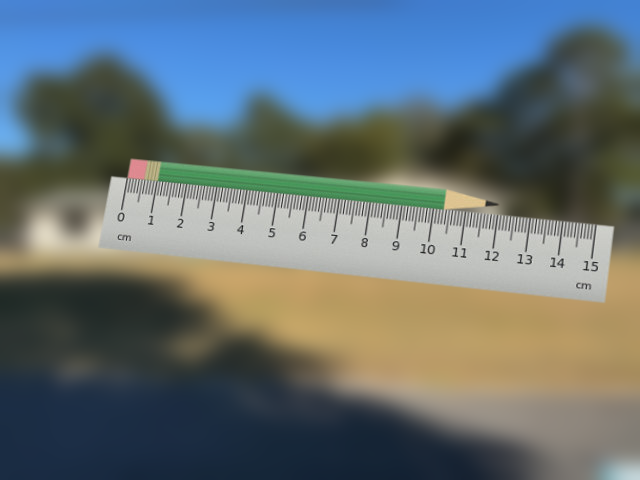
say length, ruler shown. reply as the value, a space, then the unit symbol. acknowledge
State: 12 cm
